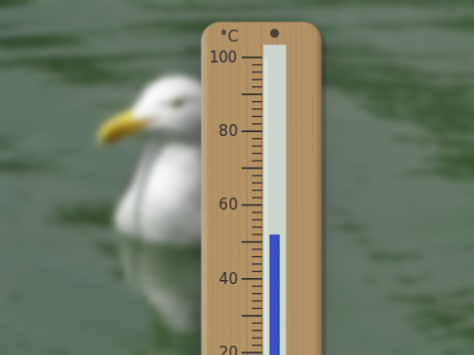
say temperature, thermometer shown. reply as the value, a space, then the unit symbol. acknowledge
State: 52 °C
